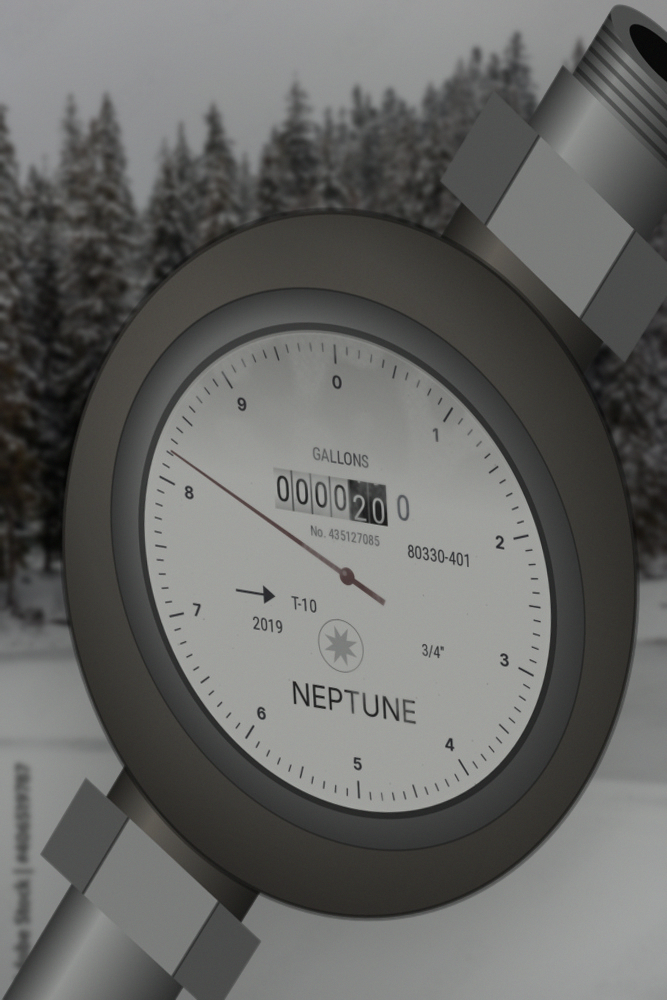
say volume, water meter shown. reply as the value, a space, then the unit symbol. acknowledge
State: 198.2 gal
